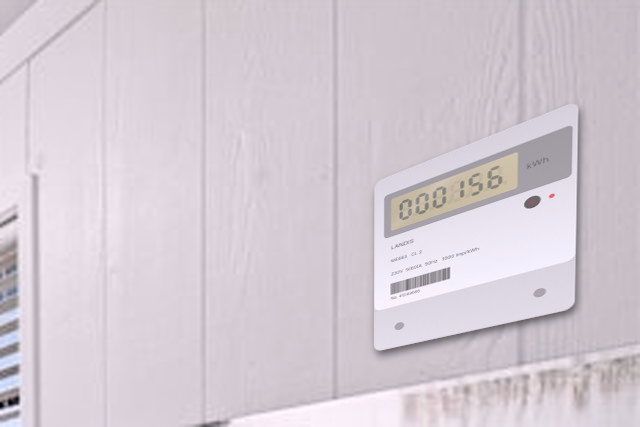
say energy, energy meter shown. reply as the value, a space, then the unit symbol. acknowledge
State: 156 kWh
